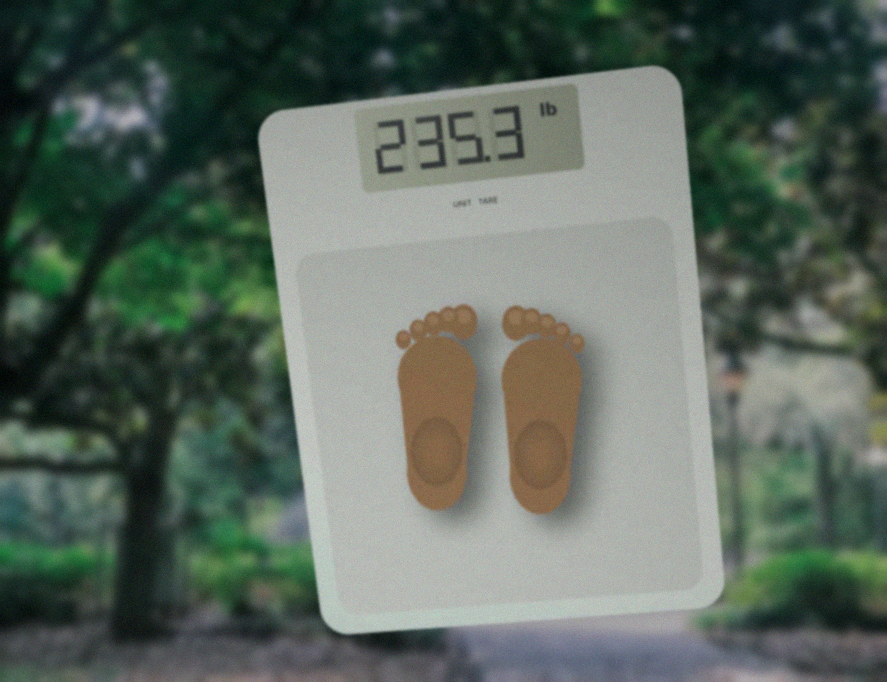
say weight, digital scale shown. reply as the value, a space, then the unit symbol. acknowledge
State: 235.3 lb
